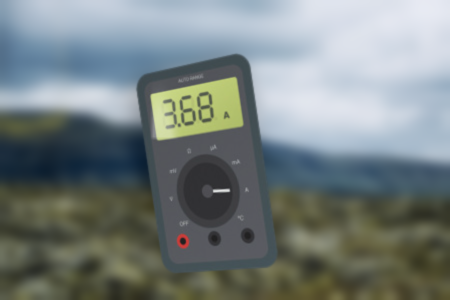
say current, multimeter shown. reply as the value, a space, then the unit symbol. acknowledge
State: 3.68 A
